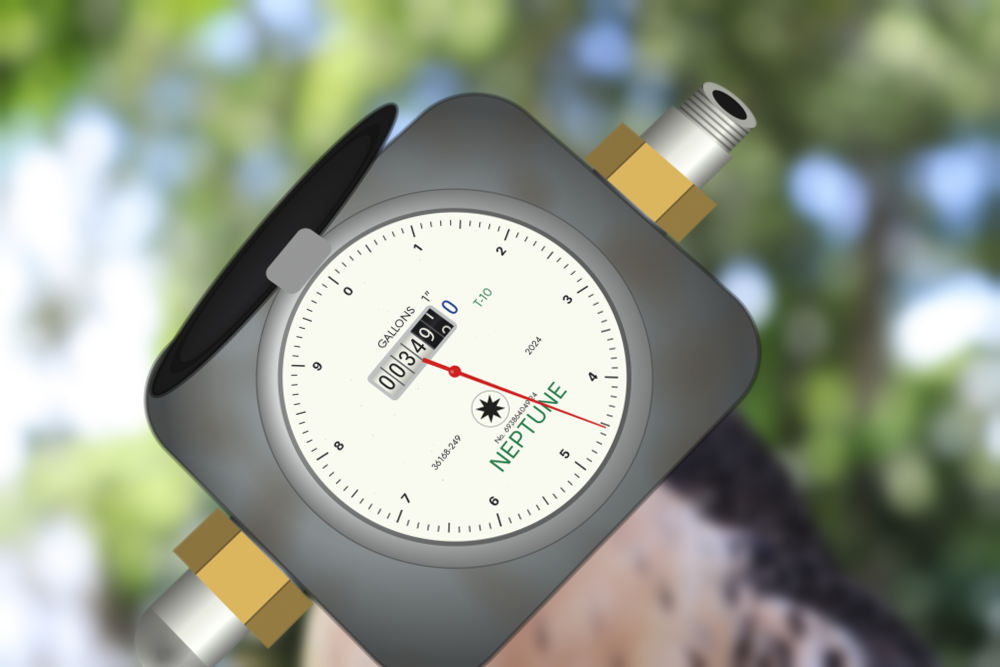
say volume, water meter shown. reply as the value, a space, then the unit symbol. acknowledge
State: 34914.5 gal
